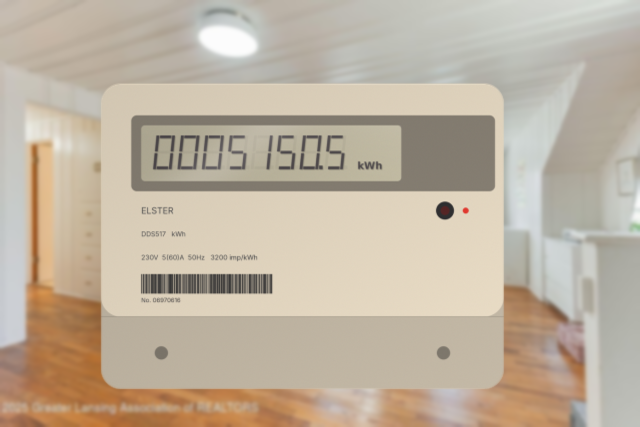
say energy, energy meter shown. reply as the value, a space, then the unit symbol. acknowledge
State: 5150.5 kWh
